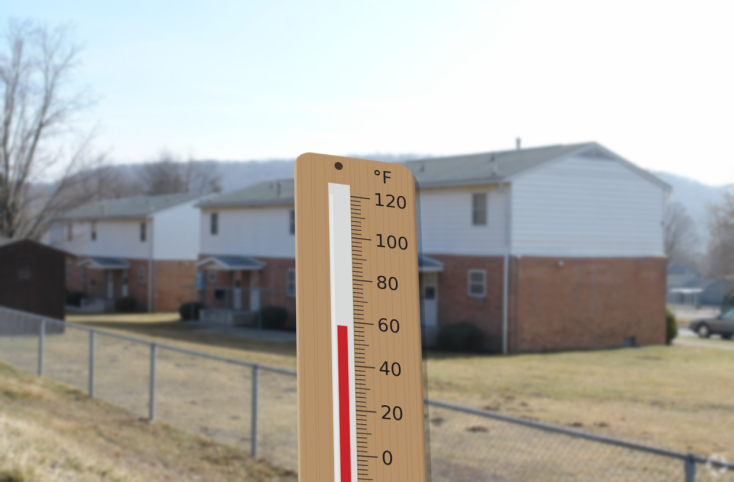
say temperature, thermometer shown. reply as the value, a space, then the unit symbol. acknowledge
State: 58 °F
